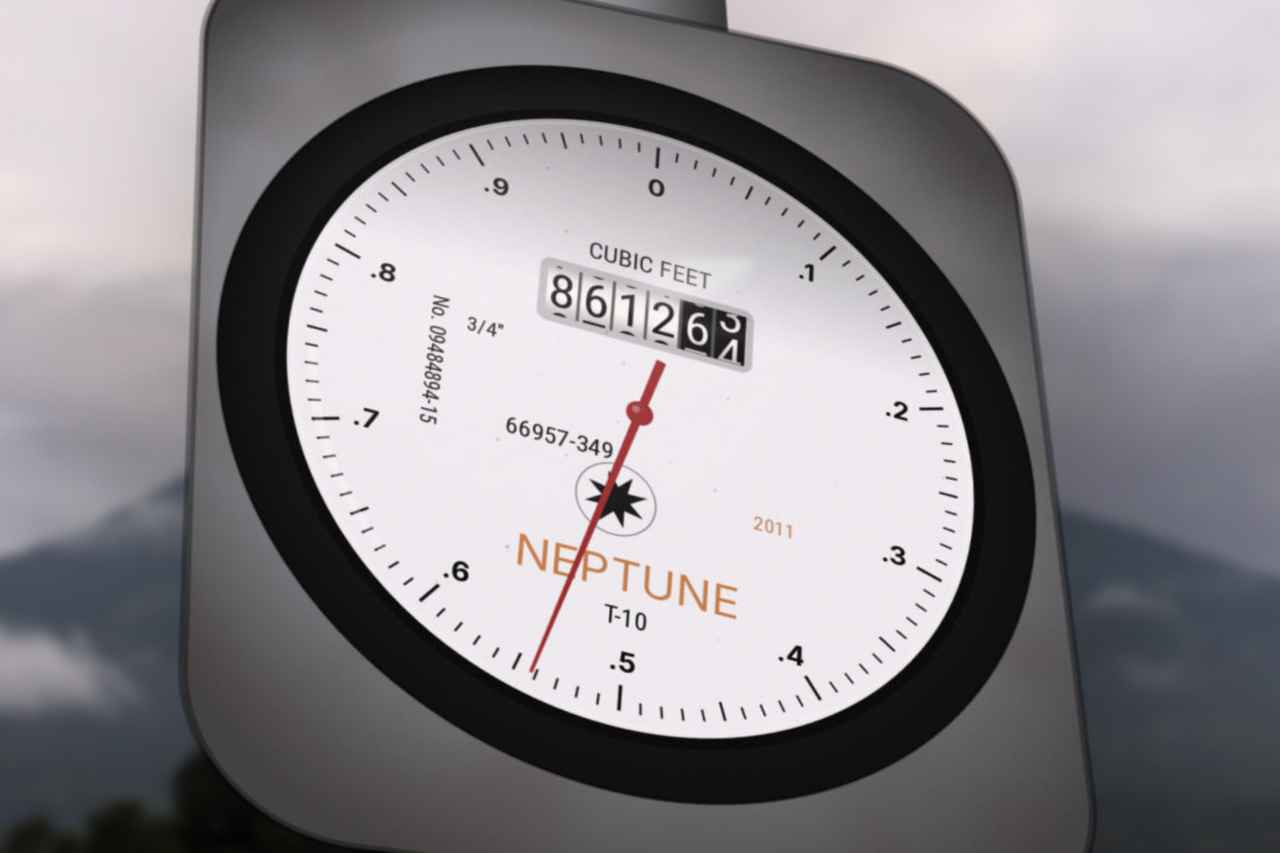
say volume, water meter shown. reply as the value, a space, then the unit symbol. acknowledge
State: 861263.54 ft³
